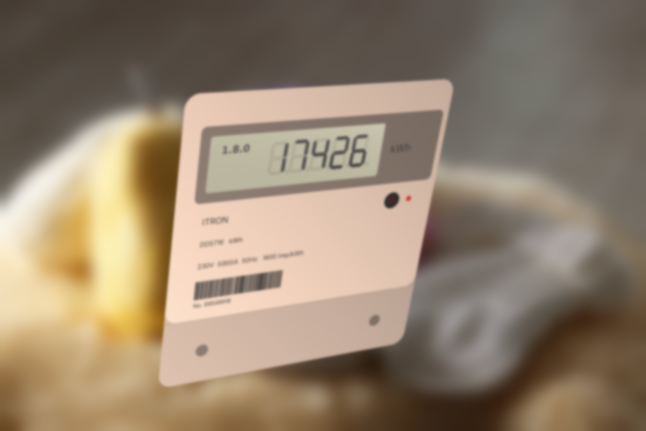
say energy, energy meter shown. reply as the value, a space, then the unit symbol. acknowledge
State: 17426 kWh
